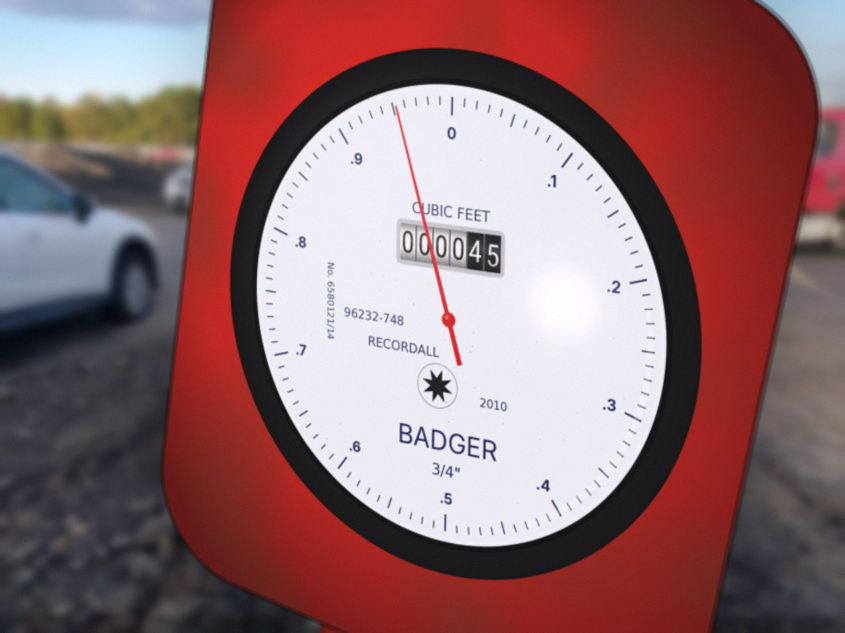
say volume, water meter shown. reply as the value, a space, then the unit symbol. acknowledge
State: 44.95 ft³
